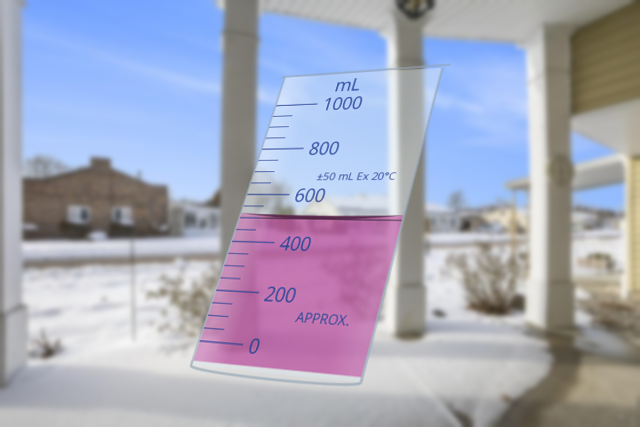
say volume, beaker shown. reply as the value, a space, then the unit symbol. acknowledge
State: 500 mL
